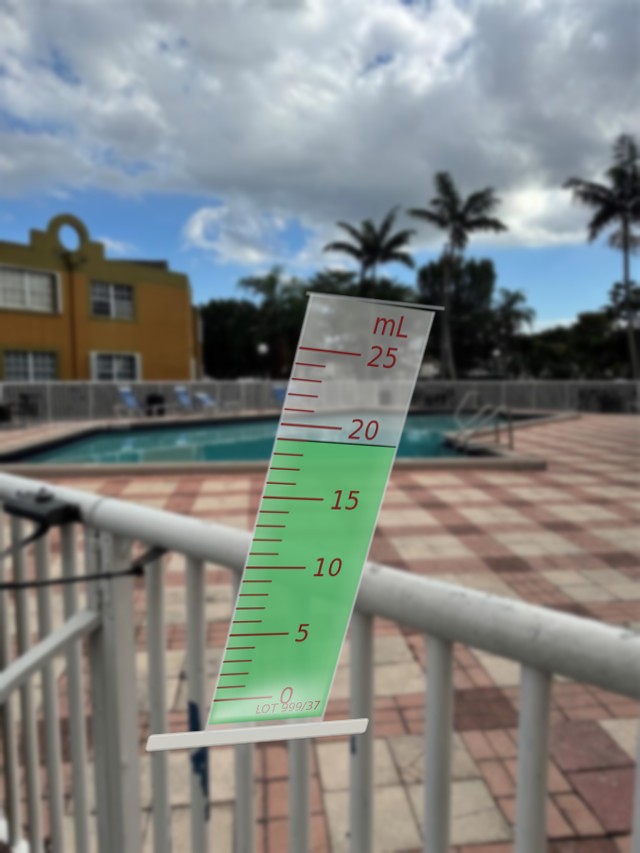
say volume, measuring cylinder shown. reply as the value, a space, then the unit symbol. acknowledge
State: 19 mL
